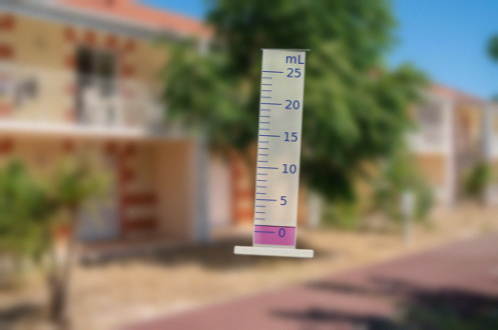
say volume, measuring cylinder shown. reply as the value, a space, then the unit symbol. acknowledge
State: 1 mL
